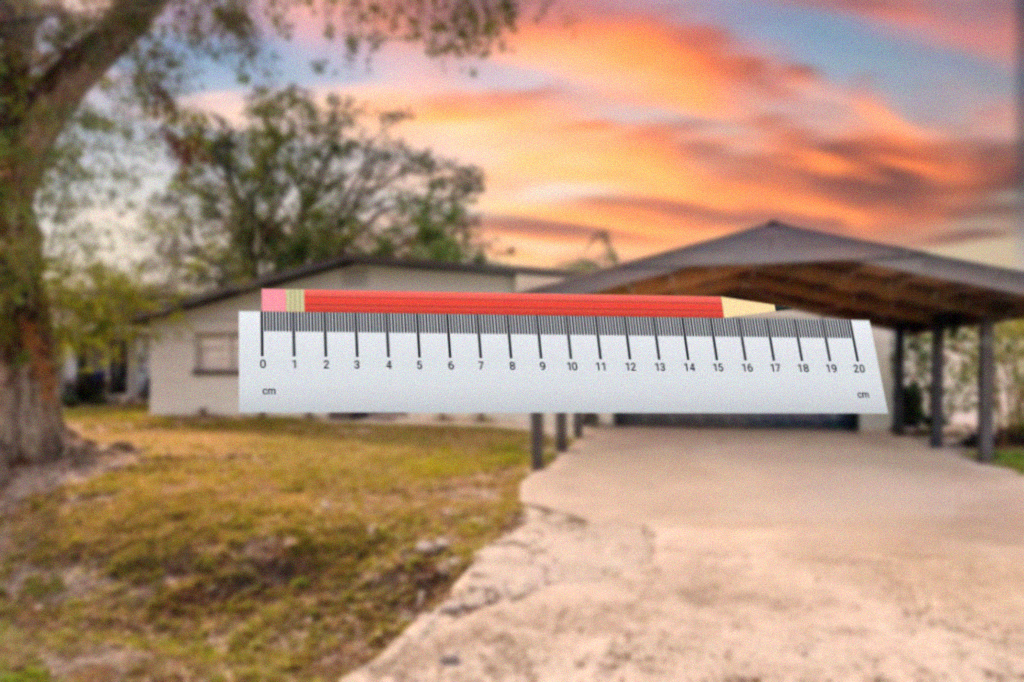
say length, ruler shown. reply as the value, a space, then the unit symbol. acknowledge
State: 18 cm
